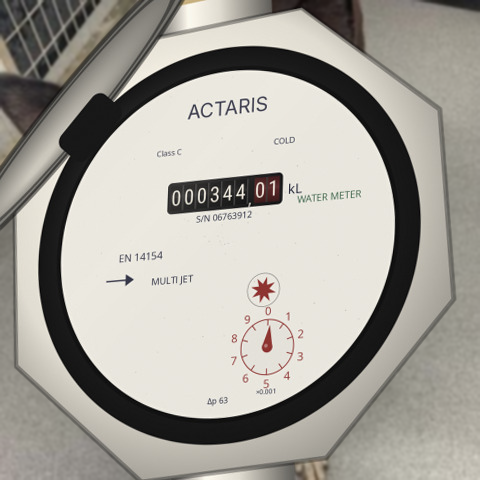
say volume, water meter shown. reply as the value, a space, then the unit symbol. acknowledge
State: 344.010 kL
